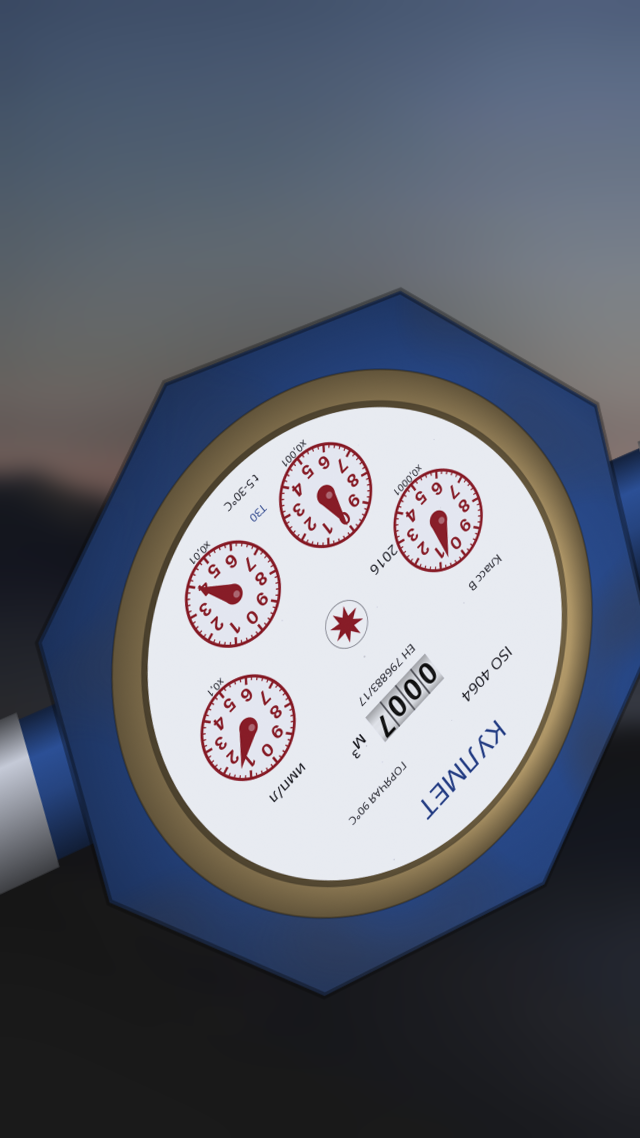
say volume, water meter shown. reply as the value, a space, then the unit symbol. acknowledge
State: 7.1400 m³
